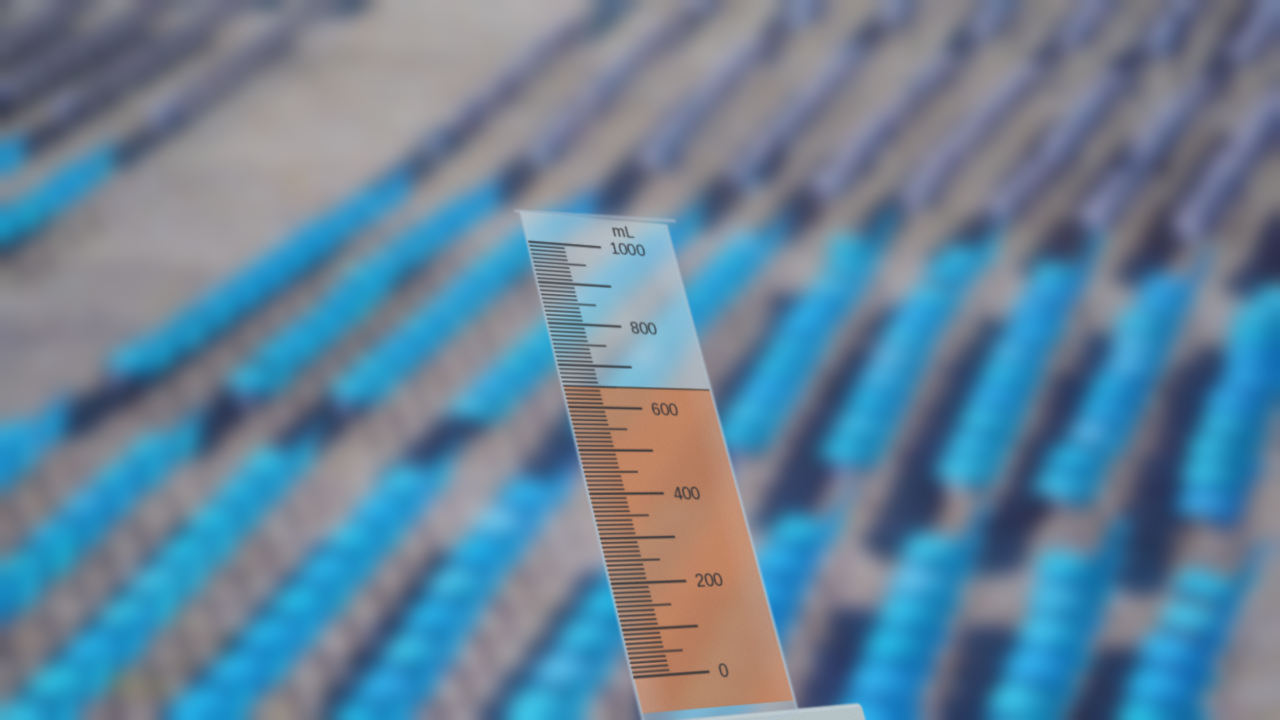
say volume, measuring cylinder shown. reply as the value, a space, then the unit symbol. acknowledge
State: 650 mL
